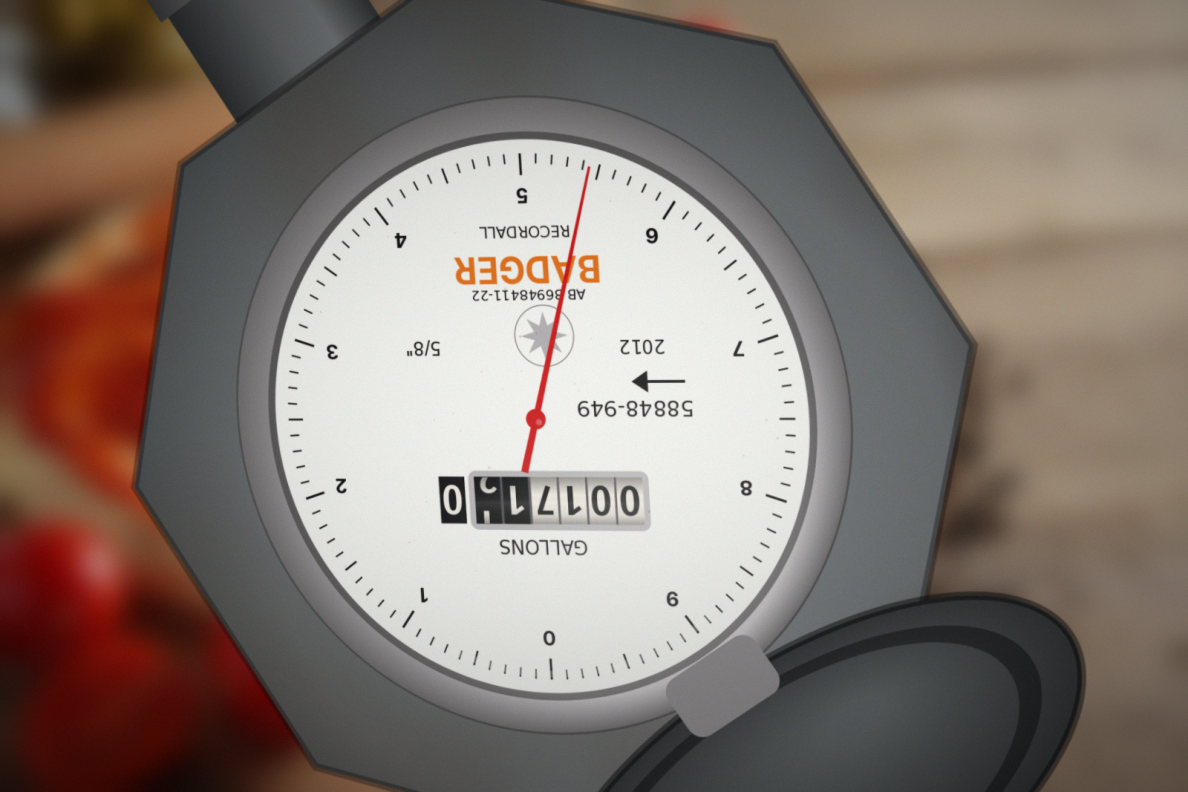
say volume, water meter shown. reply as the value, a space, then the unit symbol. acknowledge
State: 17115.4 gal
